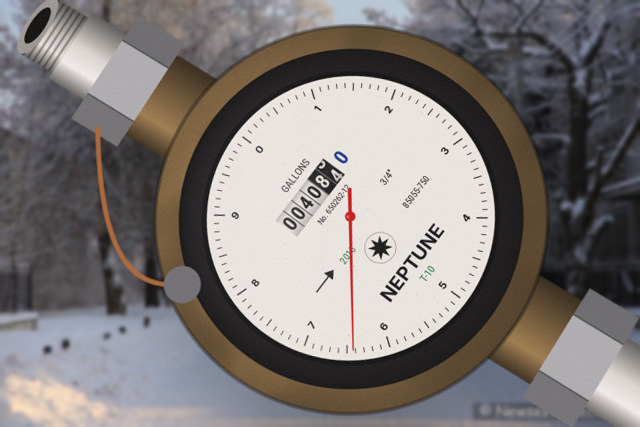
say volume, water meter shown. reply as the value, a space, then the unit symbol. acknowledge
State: 40836.4 gal
